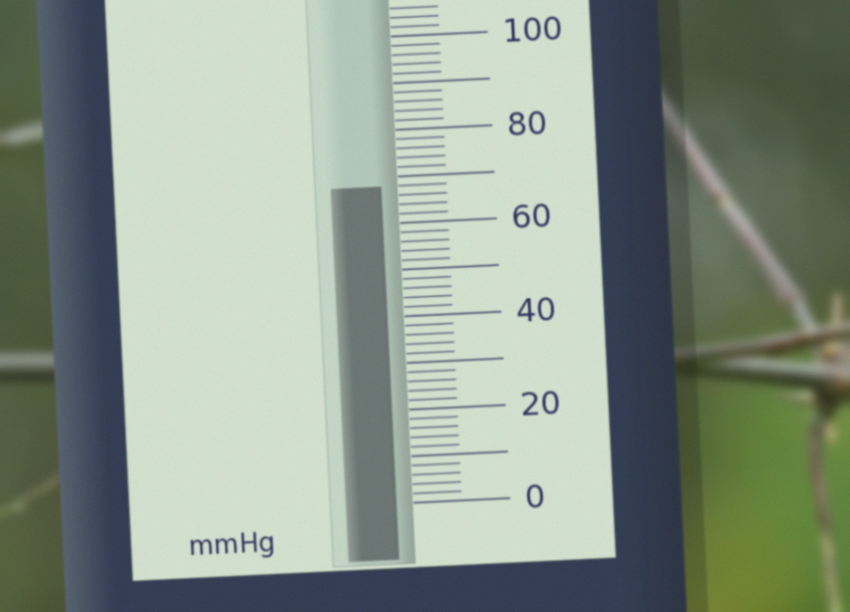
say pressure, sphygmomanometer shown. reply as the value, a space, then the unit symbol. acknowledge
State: 68 mmHg
